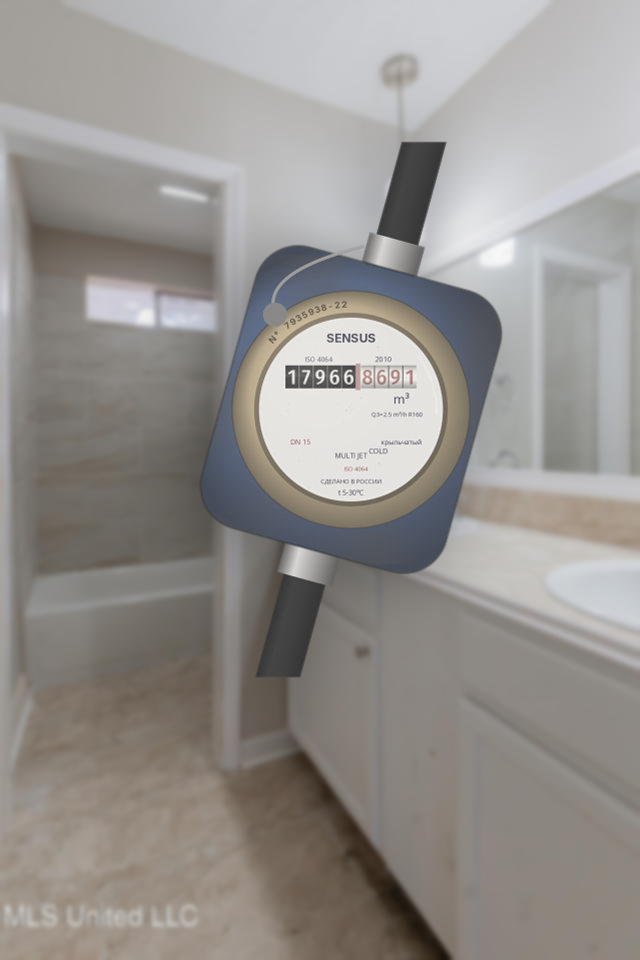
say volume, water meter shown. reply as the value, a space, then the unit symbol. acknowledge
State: 17966.8691 m³
